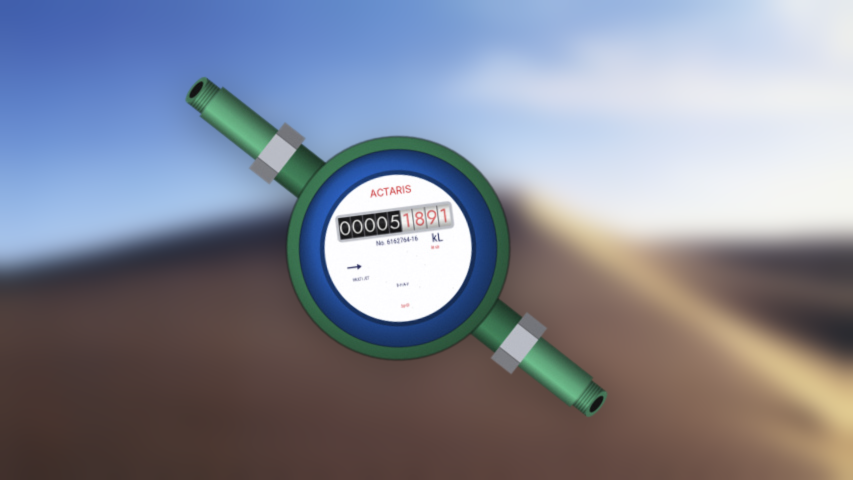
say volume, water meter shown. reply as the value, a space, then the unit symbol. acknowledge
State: 5.1891 kL
